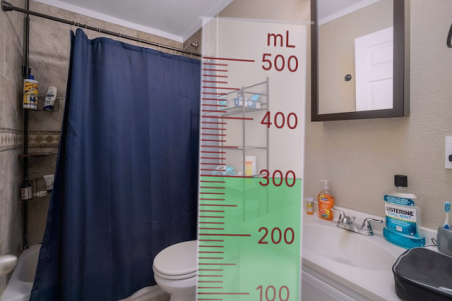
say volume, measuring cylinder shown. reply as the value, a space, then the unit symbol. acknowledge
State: 300 mL
